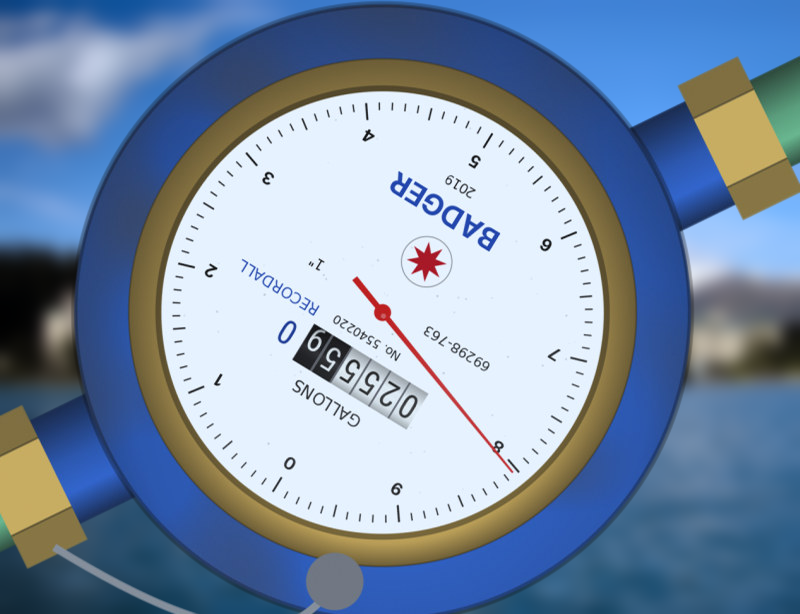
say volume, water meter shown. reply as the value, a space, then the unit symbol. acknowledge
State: 255588.0 gal
